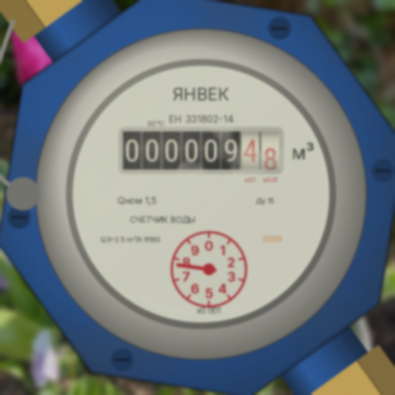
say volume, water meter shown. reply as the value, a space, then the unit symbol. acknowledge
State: 9.477 m³
